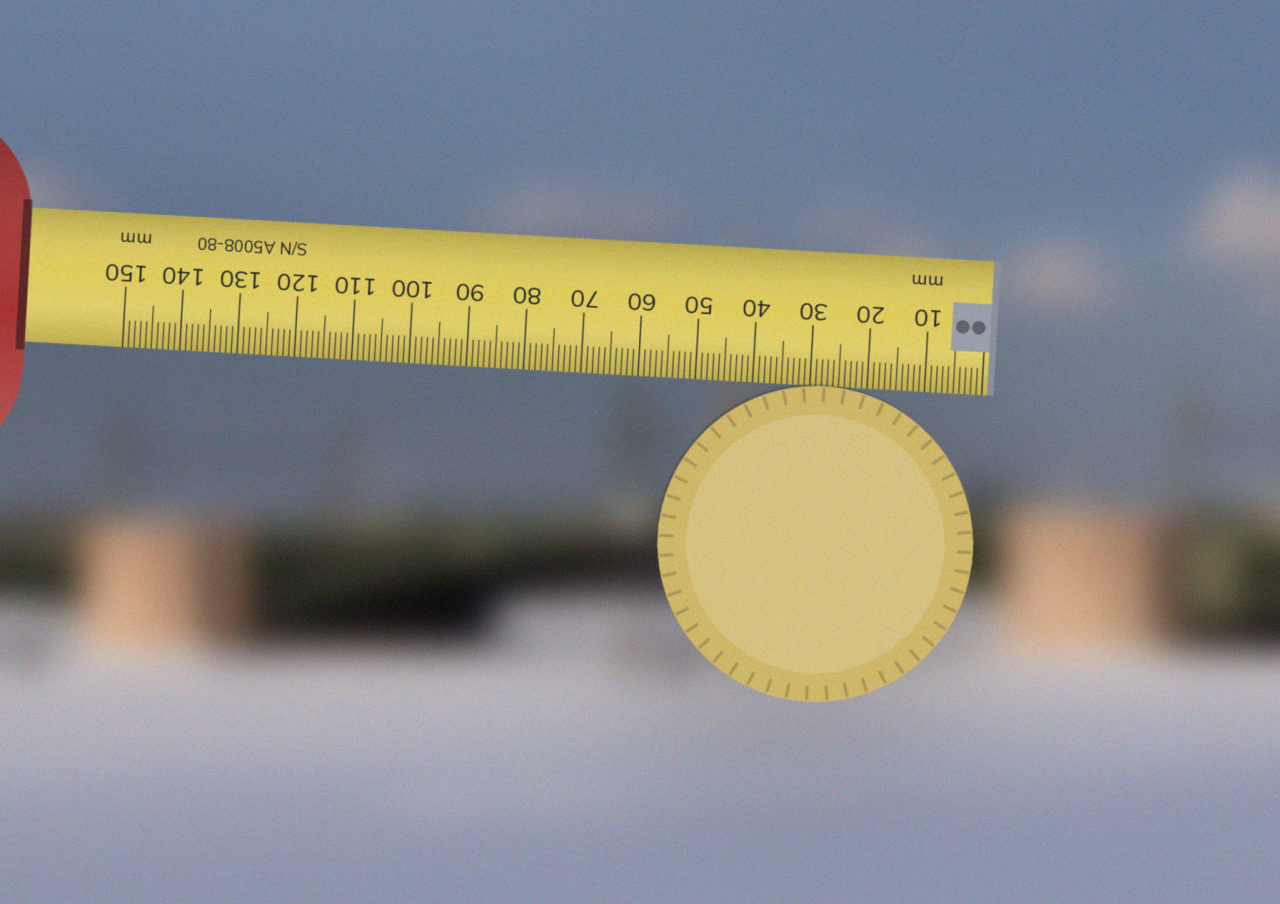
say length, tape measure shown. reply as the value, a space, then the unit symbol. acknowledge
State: 55 mm
